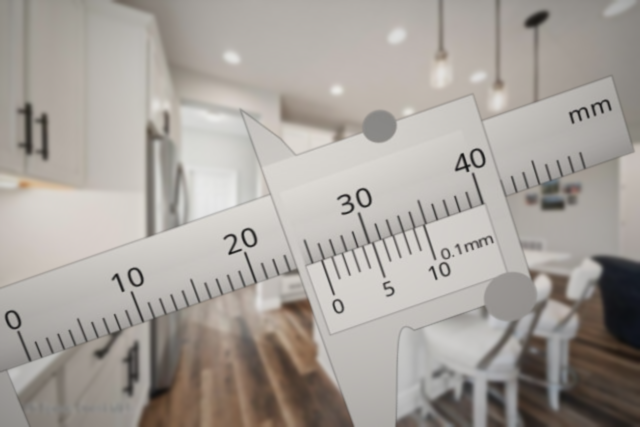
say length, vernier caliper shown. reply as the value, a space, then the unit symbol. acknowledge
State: 25.8 mm
